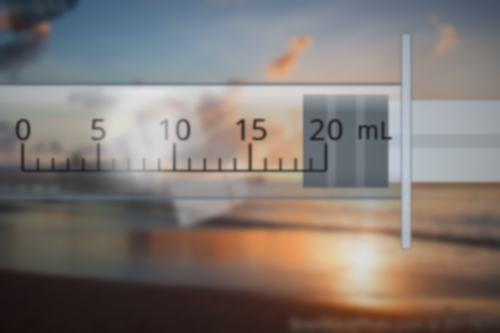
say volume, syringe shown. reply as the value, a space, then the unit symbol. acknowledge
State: 18.5 mL
